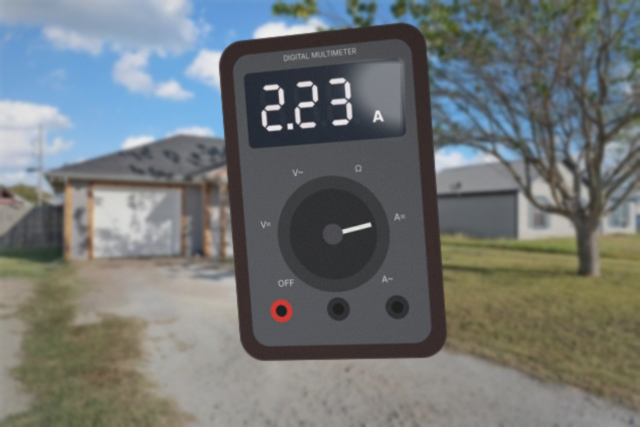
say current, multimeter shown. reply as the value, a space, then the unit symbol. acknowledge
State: 2.23 A
